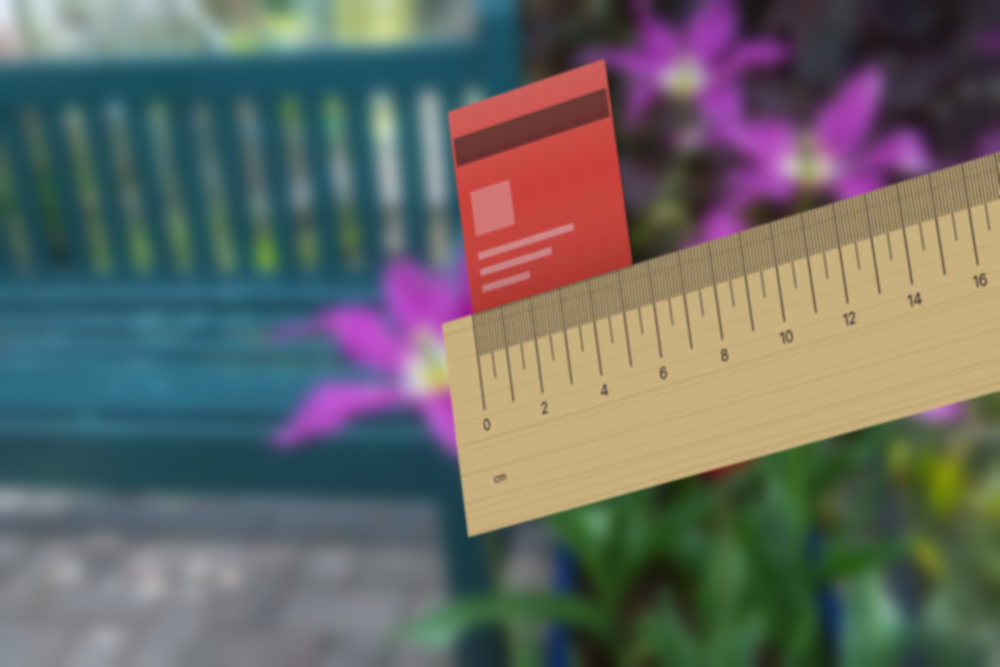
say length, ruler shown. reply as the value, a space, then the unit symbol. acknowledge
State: 5.5 cm
